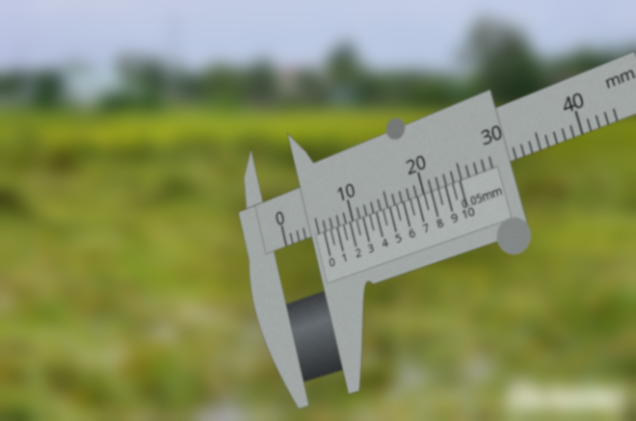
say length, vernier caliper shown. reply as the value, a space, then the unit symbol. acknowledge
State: 5.8 mm
